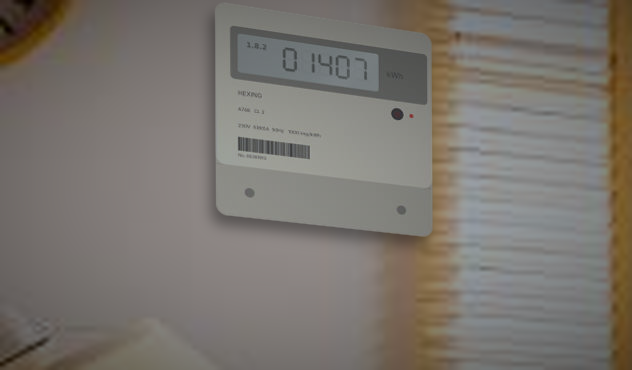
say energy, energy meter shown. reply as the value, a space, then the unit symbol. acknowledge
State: 1407 kWh
